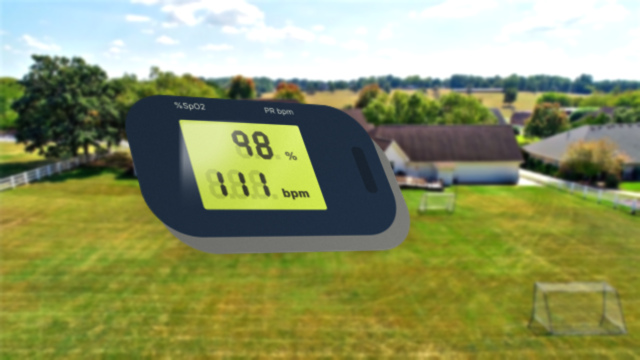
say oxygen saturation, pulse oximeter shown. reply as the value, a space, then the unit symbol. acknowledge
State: 98 %
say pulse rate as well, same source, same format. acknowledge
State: 111 bpm
